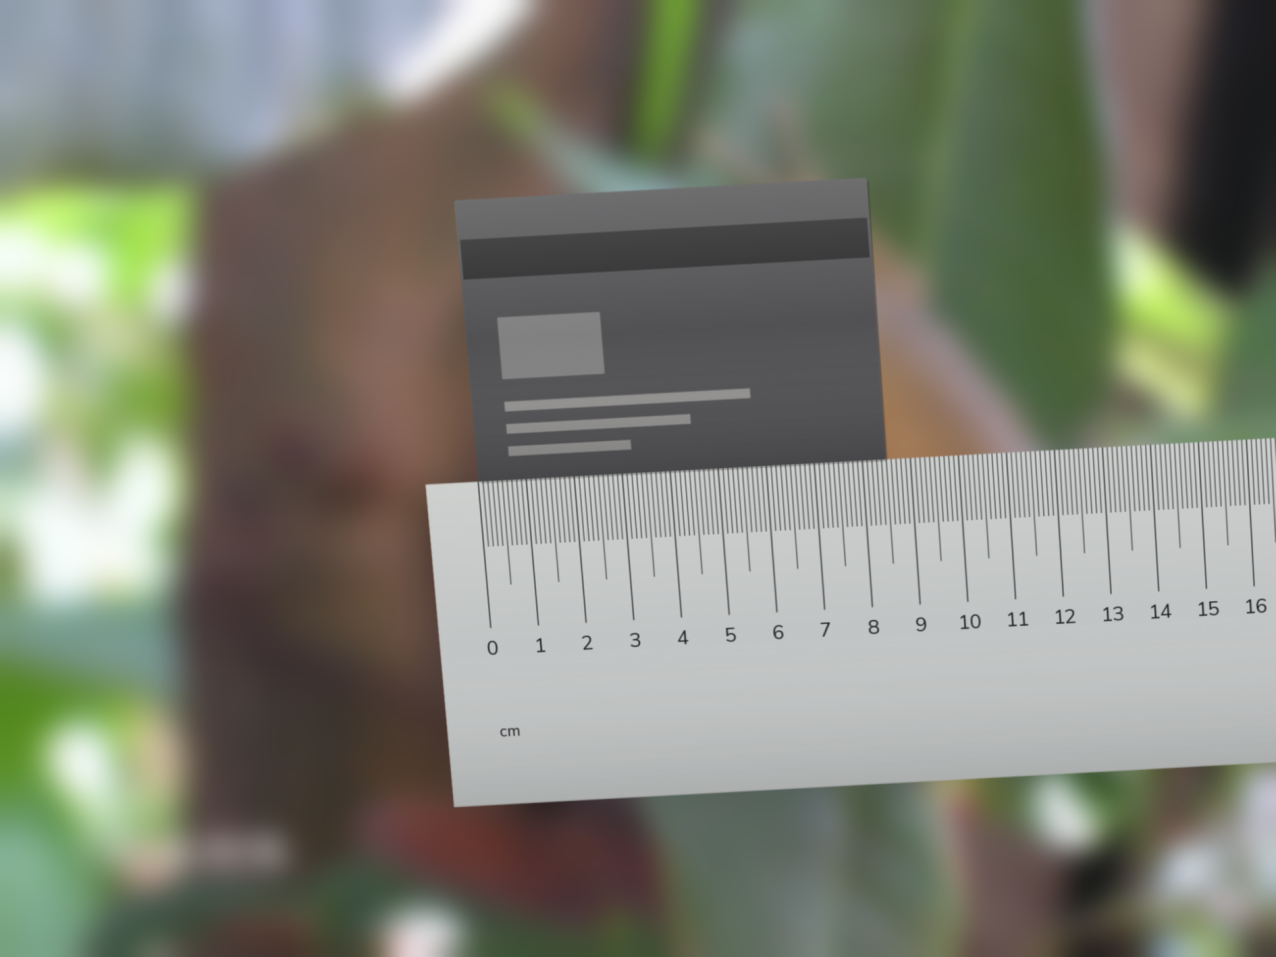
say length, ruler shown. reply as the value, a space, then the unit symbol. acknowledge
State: 8.5 cm
